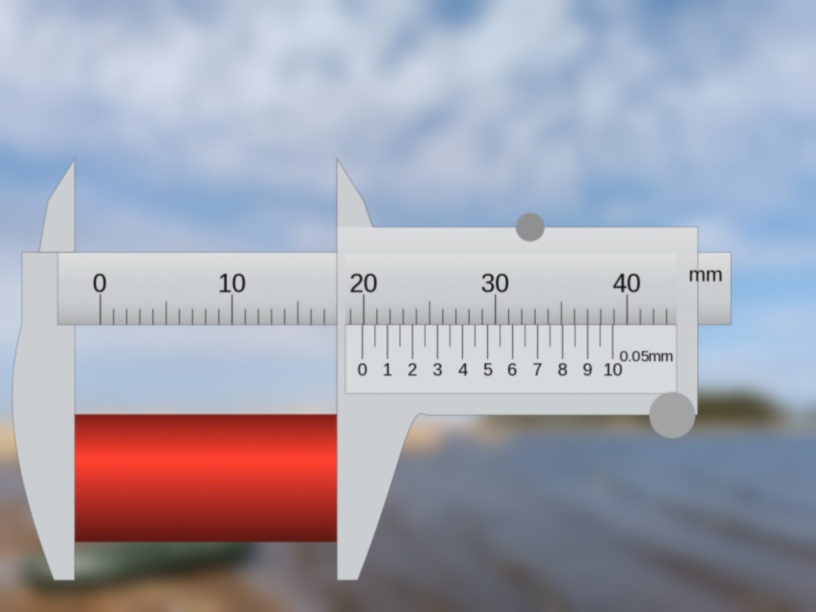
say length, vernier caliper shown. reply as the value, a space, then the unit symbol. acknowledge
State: 19.9 mm
